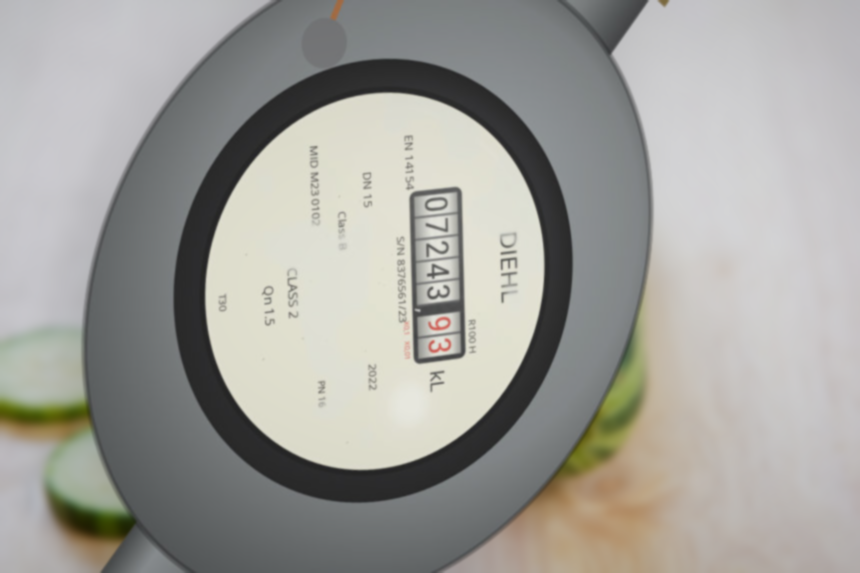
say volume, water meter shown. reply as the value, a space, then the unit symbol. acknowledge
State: 7243.93 kL
